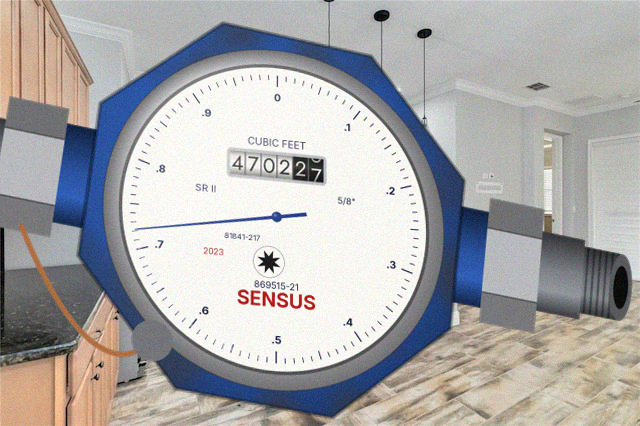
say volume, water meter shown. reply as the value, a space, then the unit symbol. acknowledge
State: 470226.72 ft³
